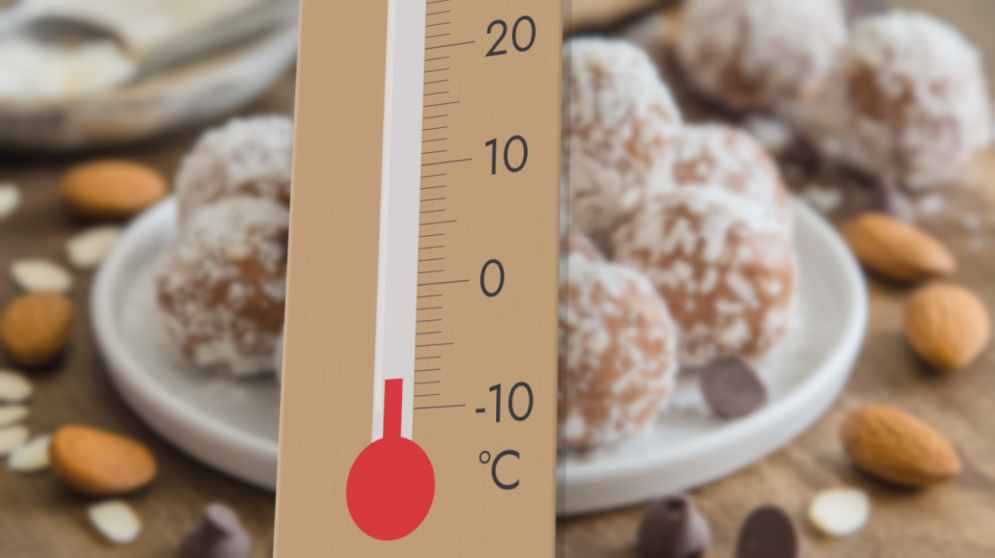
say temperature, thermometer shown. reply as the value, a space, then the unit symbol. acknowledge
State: -7.5 °C
